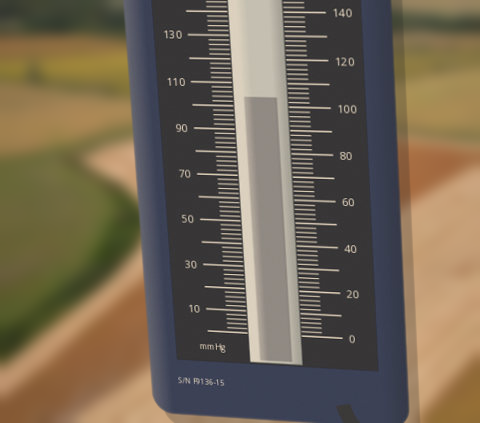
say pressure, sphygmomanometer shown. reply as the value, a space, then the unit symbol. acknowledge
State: 104 mmHg
